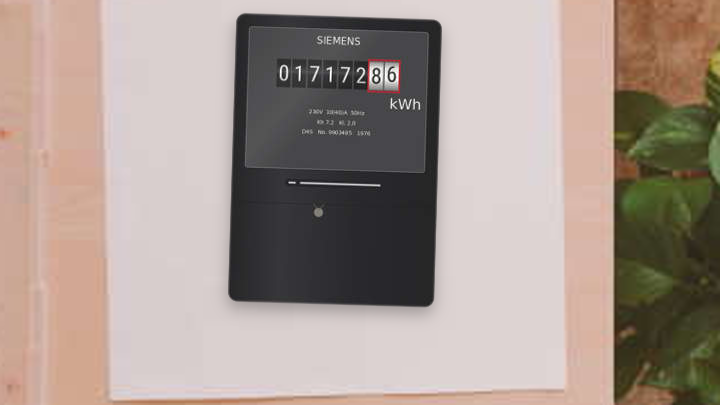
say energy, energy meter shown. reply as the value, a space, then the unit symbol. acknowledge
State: 17172.86 kWh
